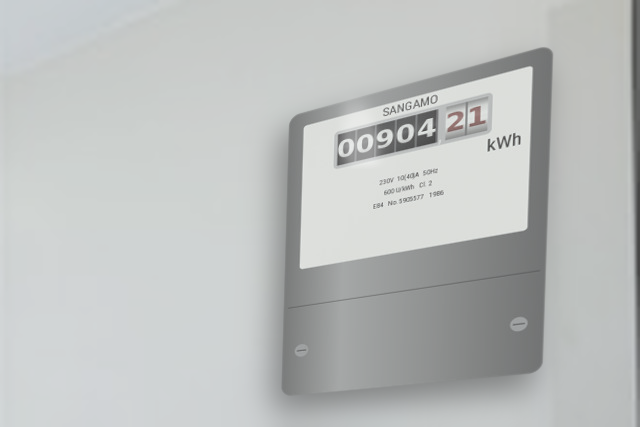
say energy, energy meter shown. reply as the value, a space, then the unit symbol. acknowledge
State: 904.21 kWh
